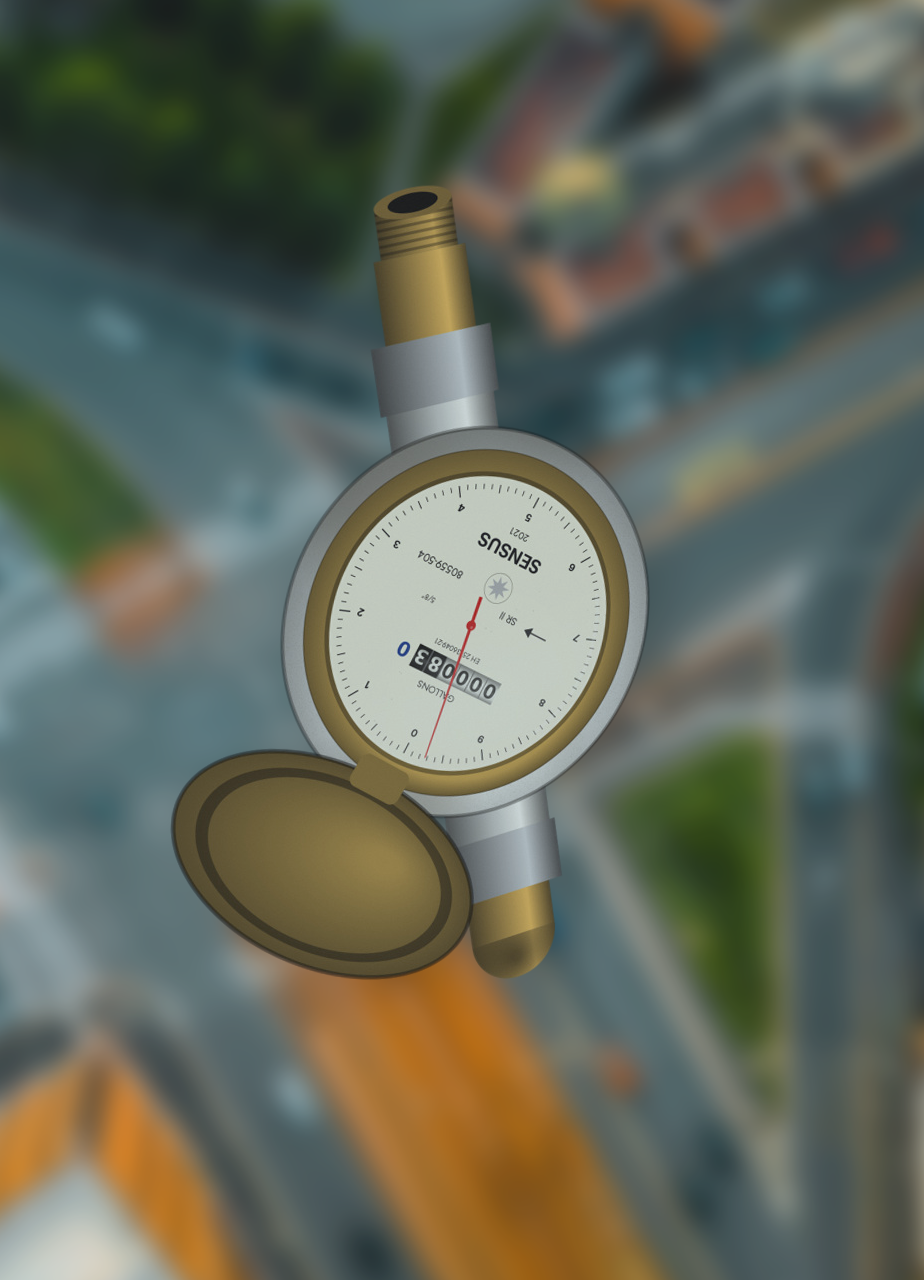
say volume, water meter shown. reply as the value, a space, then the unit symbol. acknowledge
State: 829.7 gal
